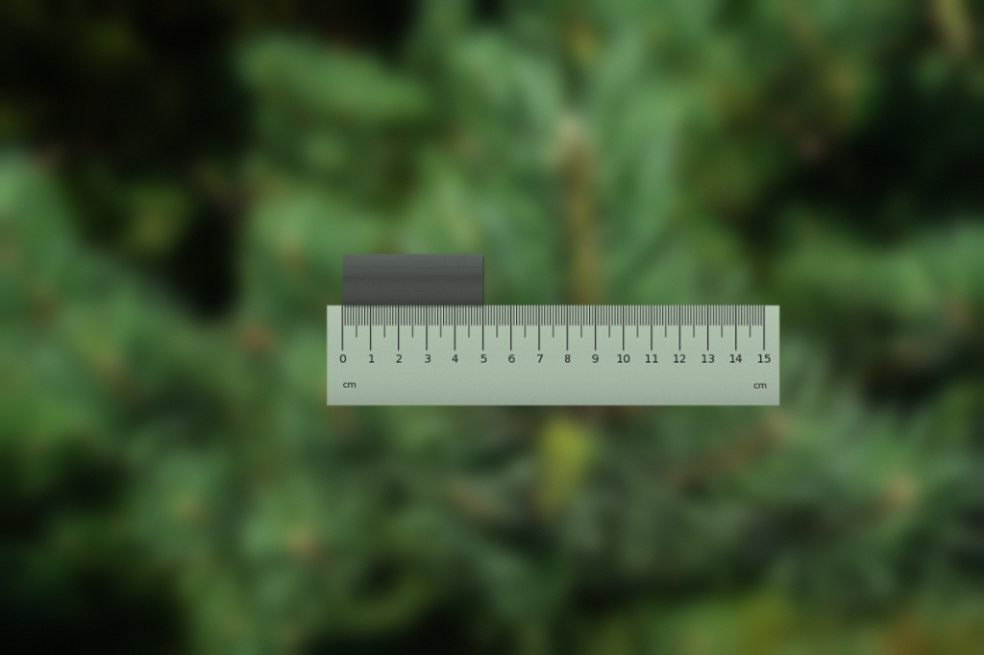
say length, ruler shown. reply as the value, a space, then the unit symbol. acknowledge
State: 5 cm
